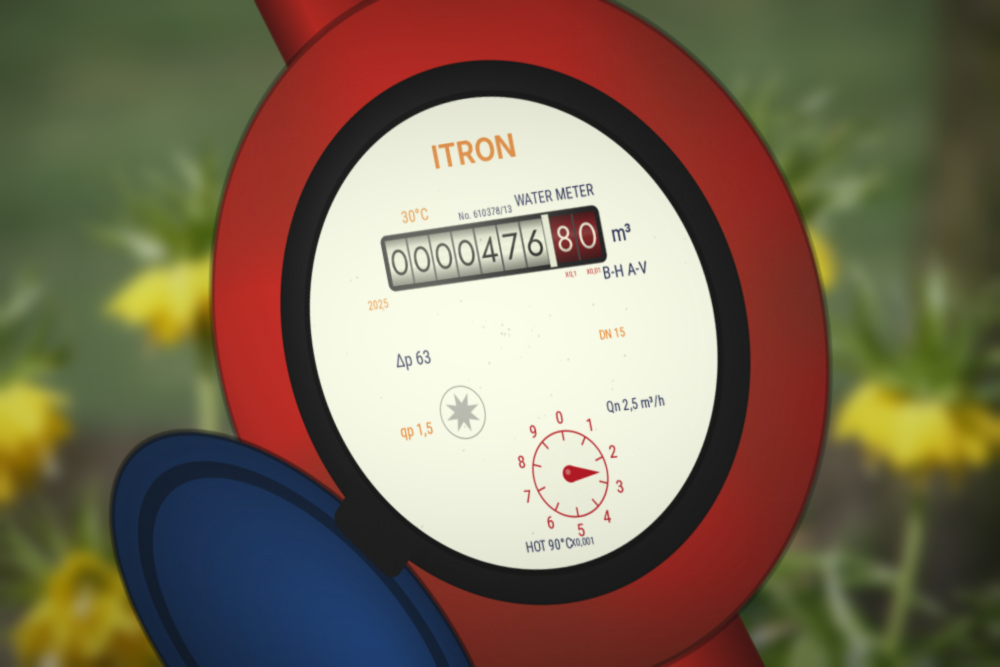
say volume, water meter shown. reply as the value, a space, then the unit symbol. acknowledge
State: 476.802 m³
